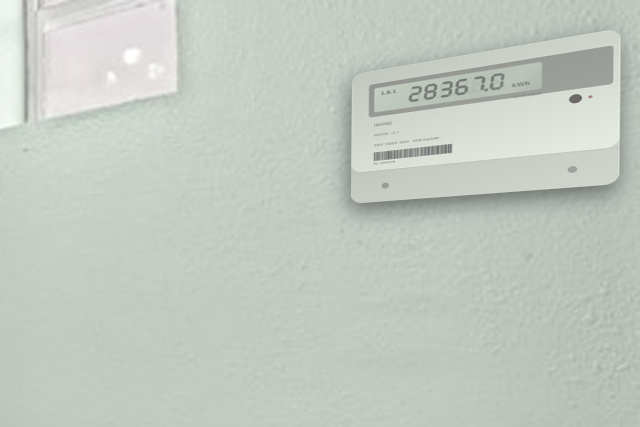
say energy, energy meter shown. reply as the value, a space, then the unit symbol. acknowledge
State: 28367.0 kWh
